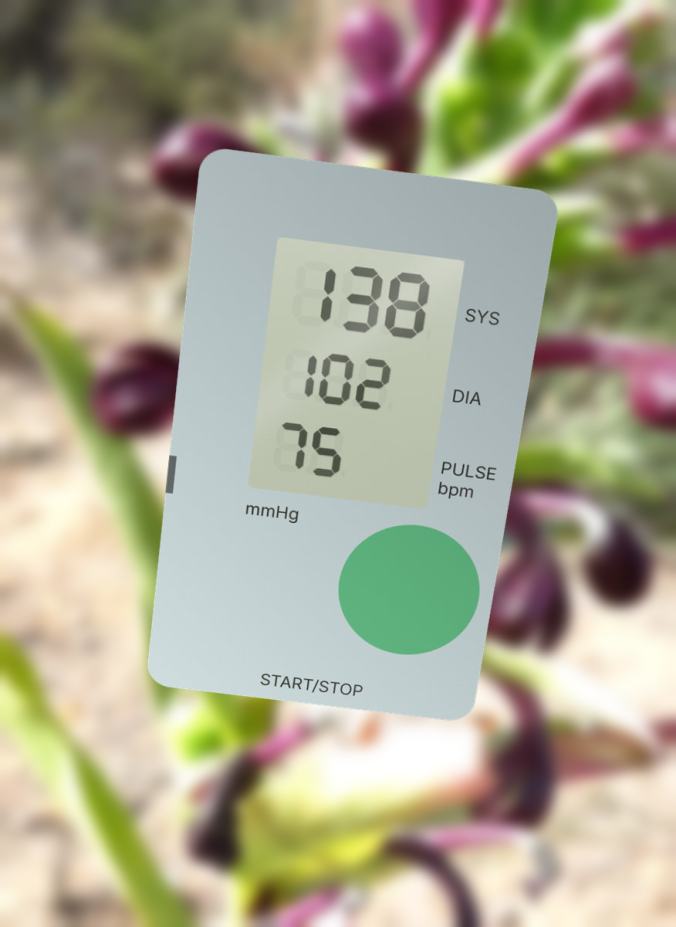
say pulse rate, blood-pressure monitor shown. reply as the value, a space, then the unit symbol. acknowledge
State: 75 bpm
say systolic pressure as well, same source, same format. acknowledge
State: 138 mmHg
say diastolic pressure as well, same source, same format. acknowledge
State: 102 mmHg
